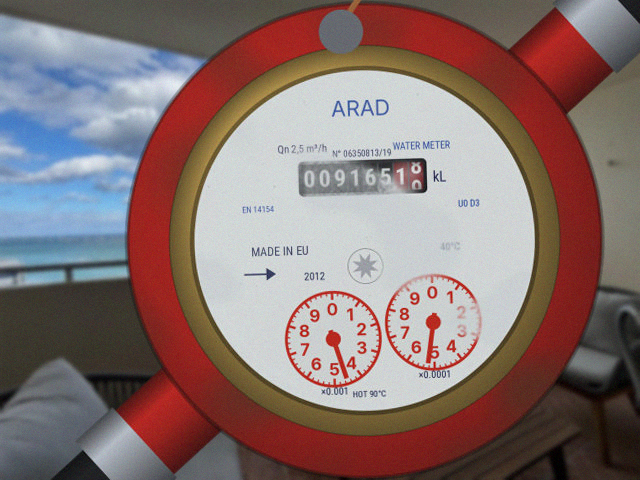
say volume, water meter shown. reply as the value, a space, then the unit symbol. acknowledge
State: 9165.1845 kL
